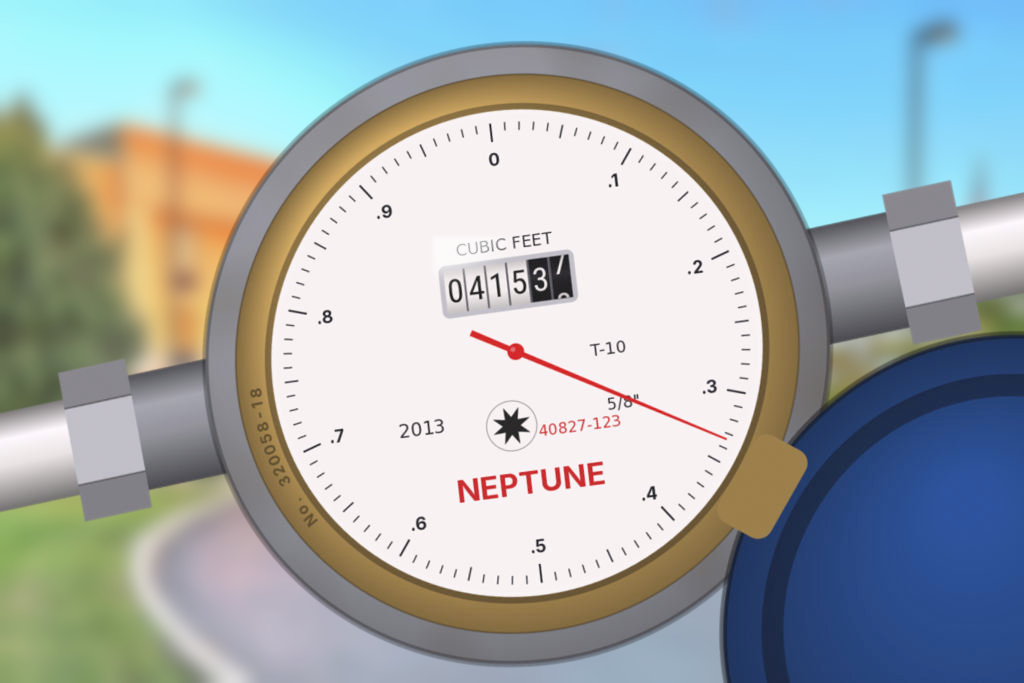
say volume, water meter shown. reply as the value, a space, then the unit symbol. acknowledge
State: 41537.33 ft³
